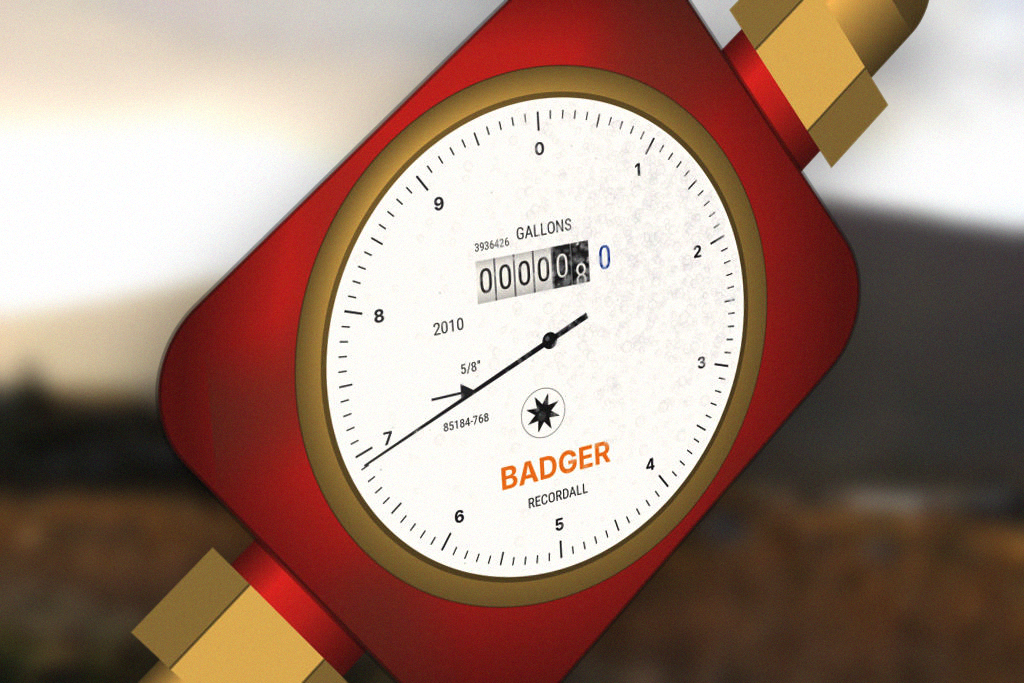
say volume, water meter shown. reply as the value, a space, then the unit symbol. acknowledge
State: 76.9 gal
